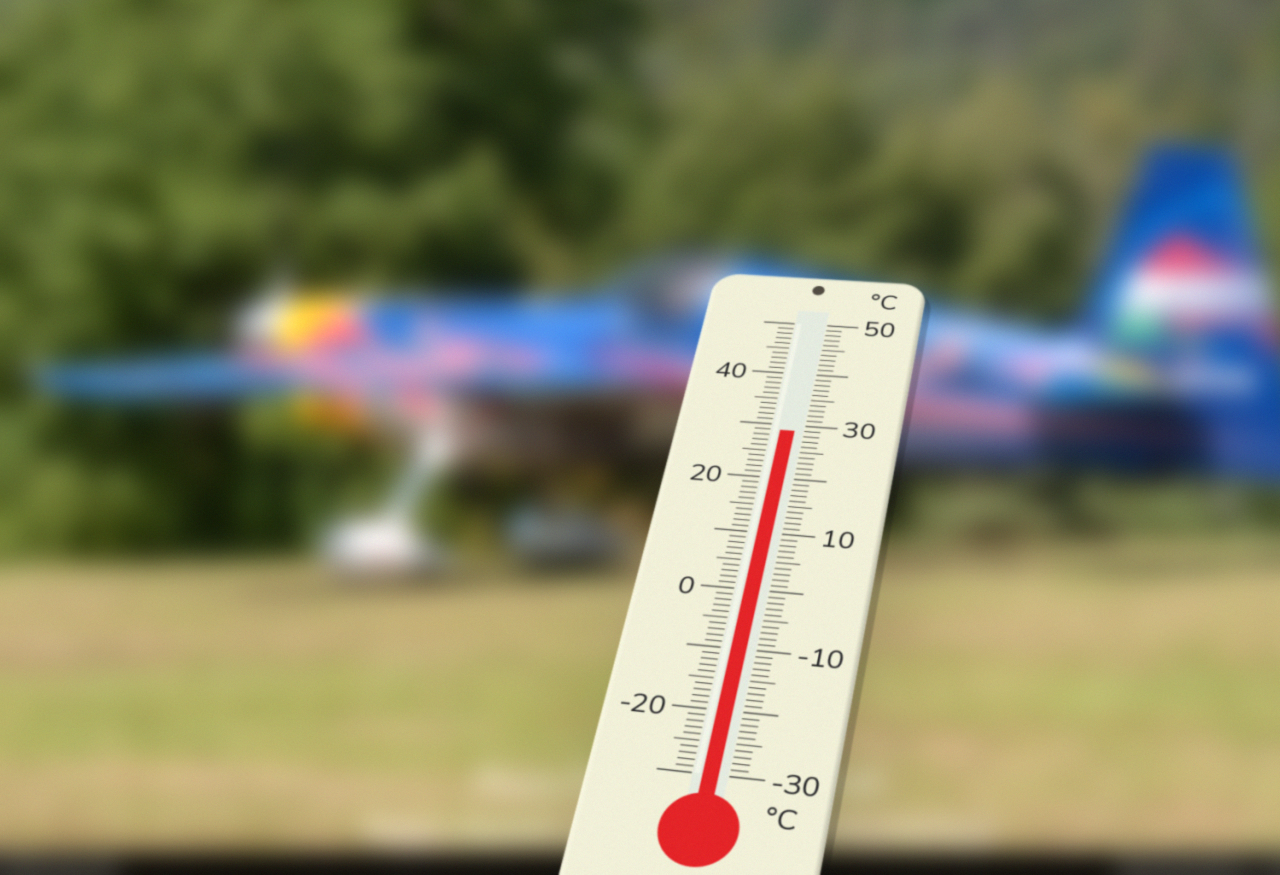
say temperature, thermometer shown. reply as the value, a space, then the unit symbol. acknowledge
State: 29 °C
